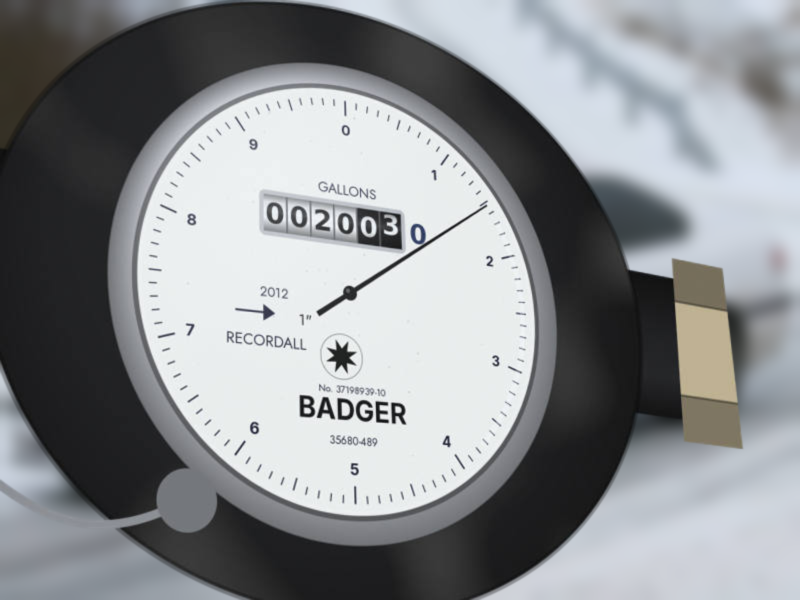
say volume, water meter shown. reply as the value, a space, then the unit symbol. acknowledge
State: 20031.5 gal
